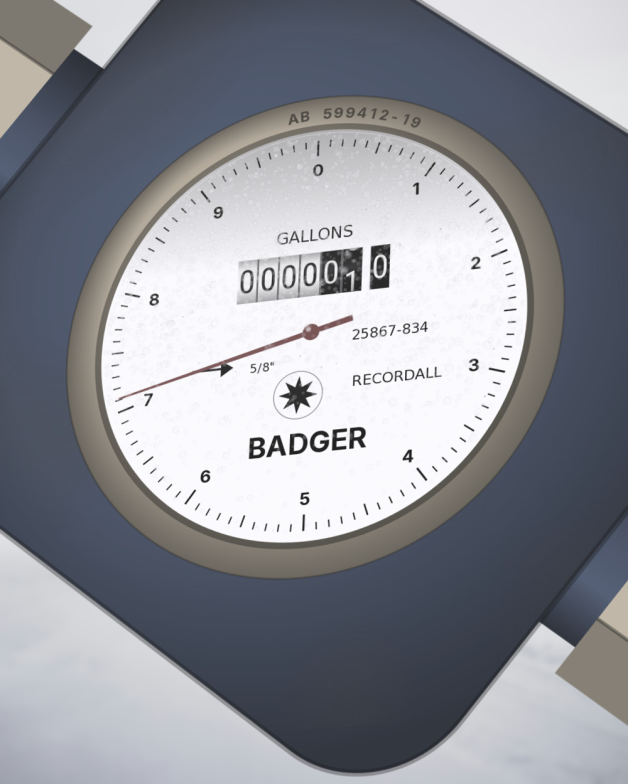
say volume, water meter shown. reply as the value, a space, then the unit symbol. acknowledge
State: 7.1 gal
